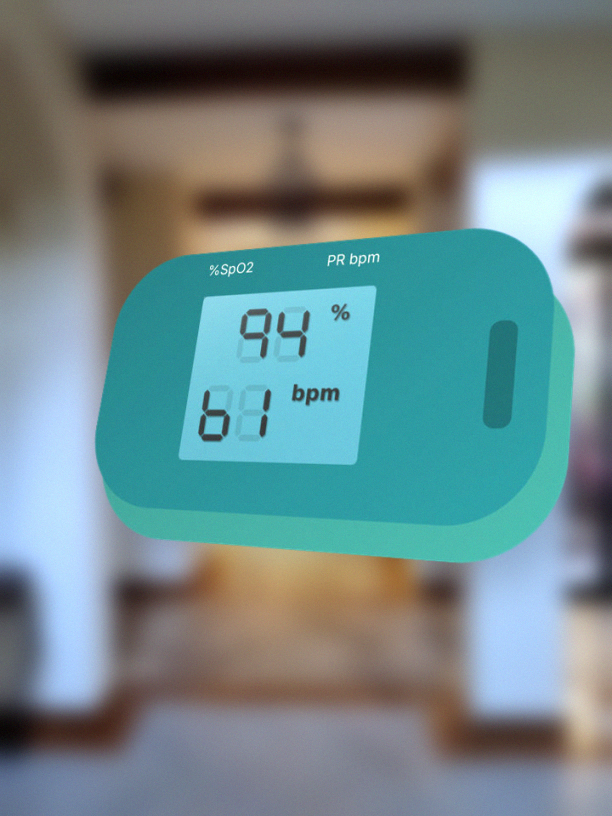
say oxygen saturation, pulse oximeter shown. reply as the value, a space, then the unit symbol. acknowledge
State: 94 %
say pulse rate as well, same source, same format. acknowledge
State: 61 bpm
